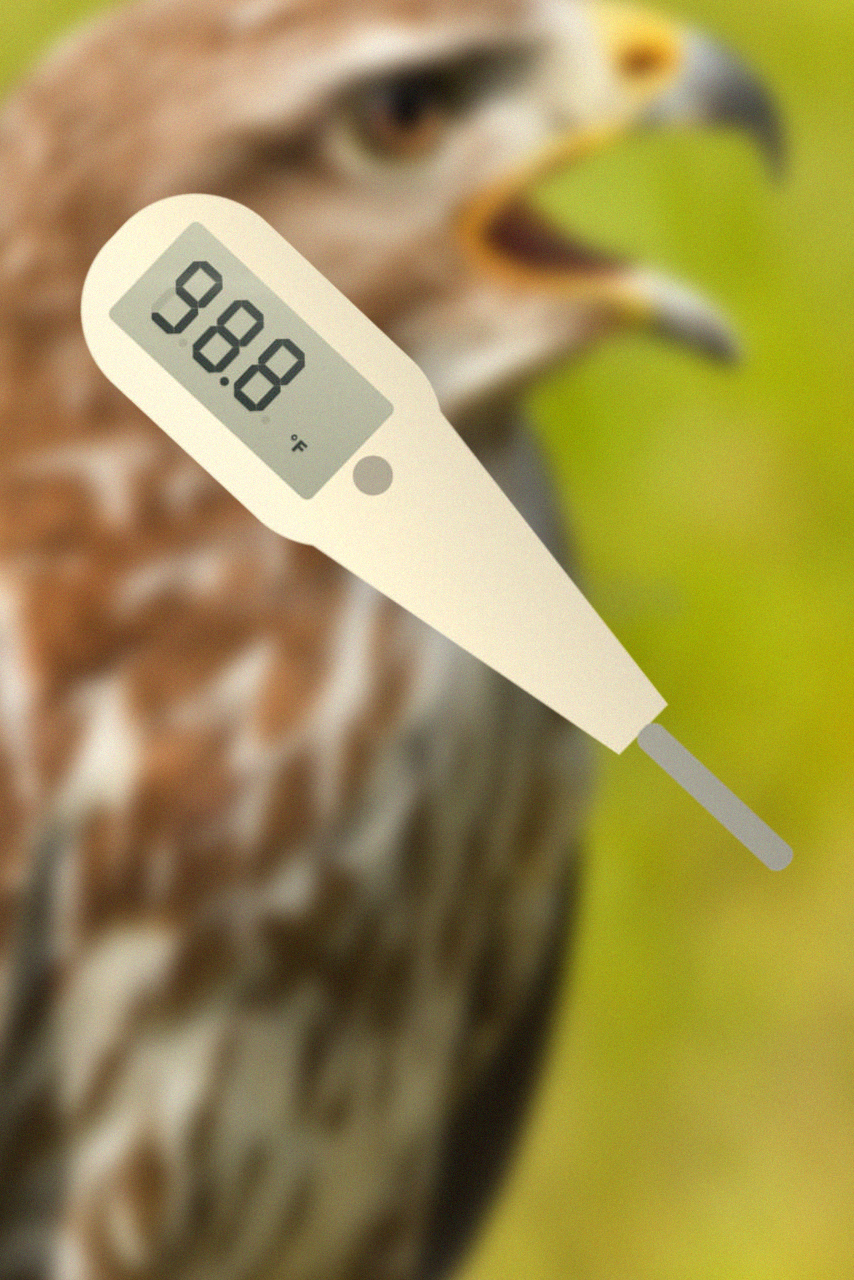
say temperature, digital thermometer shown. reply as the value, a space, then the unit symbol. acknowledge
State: 98.8 °F
